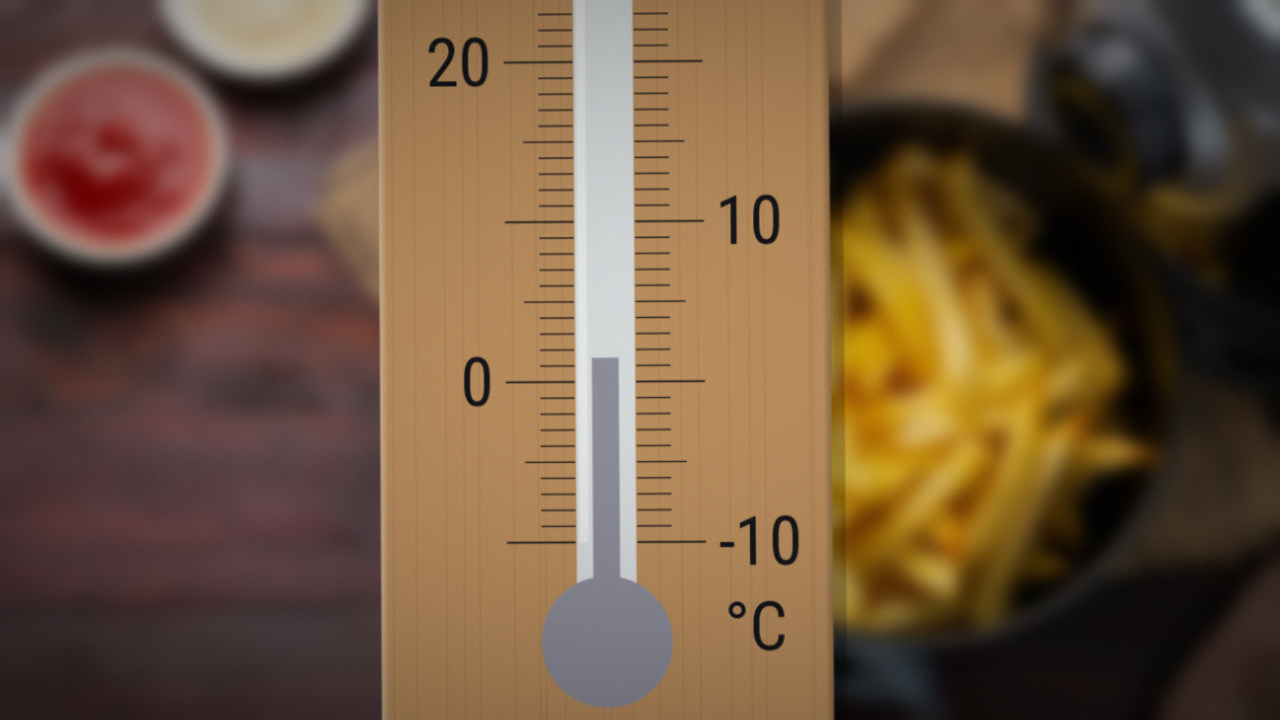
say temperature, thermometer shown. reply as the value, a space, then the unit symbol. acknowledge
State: 1.5 °C
